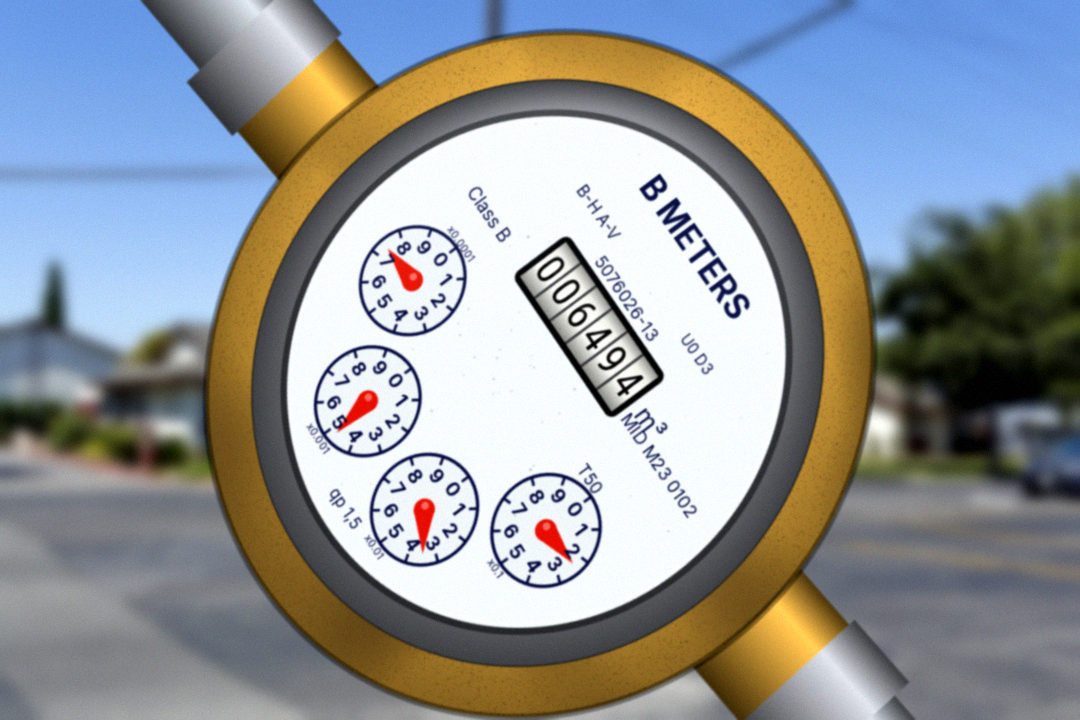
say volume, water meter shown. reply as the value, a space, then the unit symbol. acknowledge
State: 6494.2347 m³
